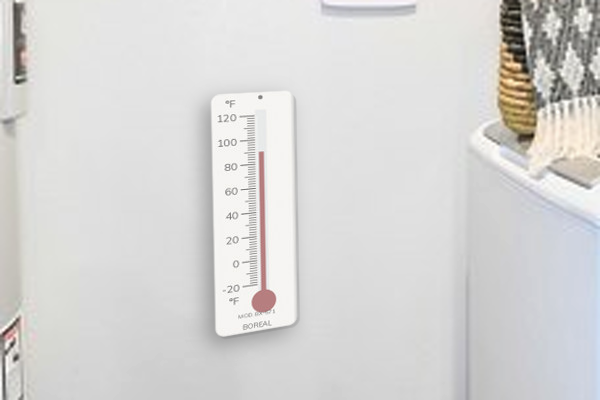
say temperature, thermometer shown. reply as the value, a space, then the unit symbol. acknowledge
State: 90 °F
